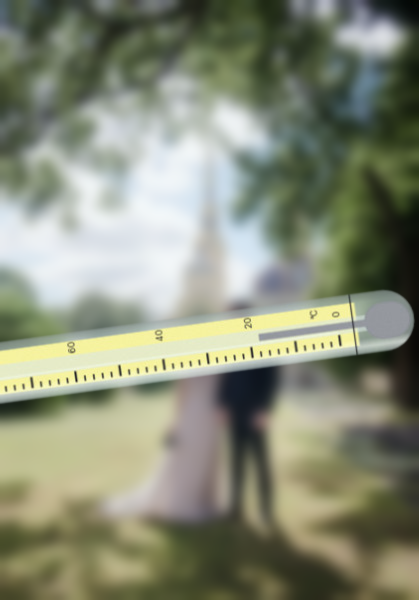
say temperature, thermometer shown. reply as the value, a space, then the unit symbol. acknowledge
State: 18 °C
